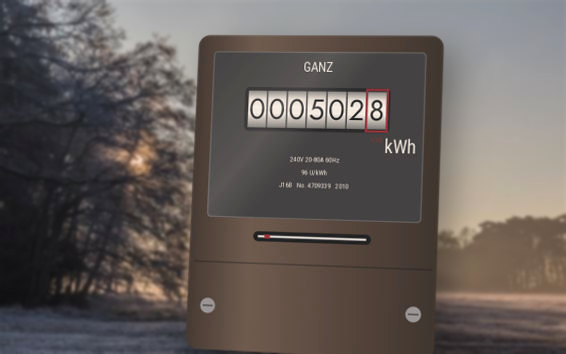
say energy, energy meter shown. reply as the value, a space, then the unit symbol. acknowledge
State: 502.8 kWh
